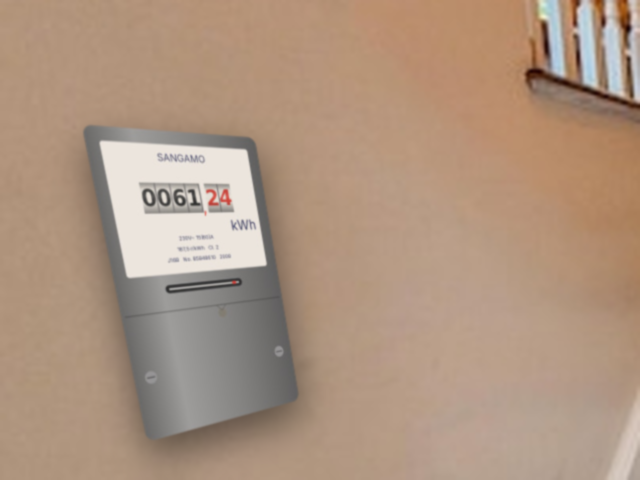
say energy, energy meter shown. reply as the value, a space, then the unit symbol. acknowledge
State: 61.24 kWh
